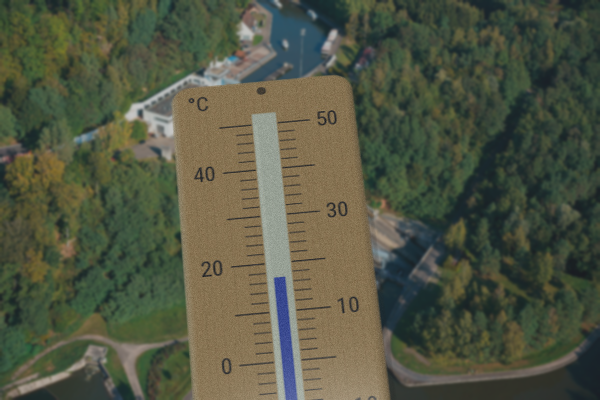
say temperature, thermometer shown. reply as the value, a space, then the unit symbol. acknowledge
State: 17 °C
